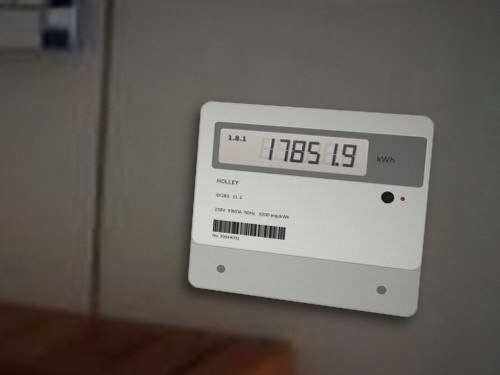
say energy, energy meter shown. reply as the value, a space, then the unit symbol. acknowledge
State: 17851.9 kWh
